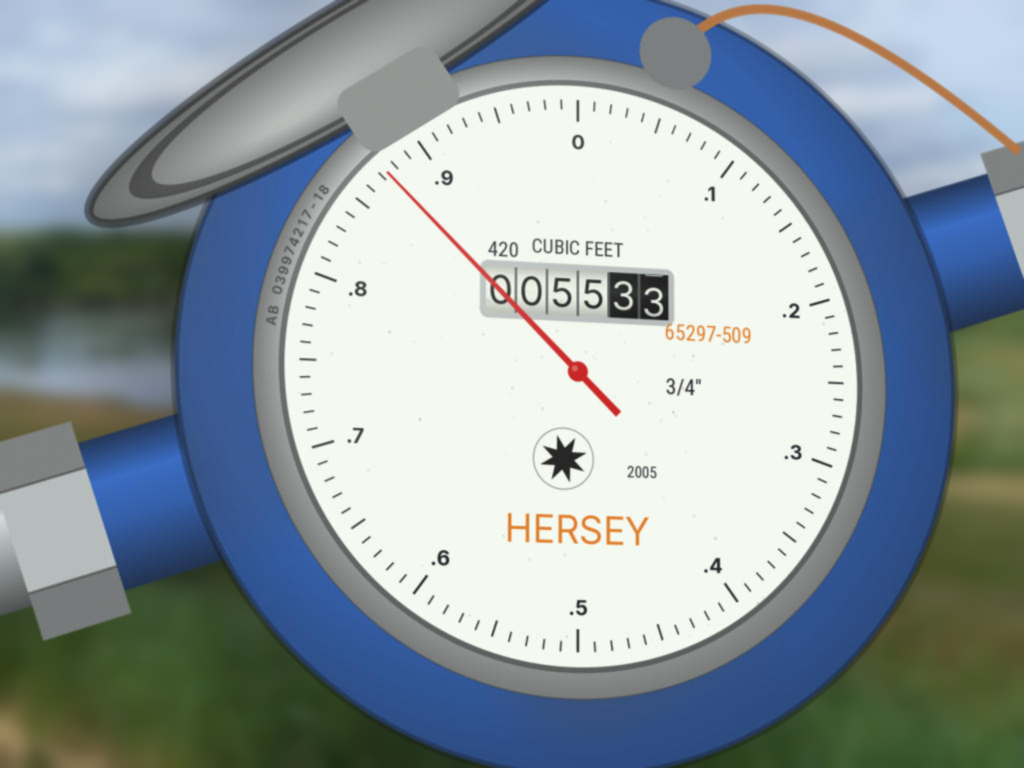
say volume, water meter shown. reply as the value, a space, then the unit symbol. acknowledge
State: 5532.87 ft³
